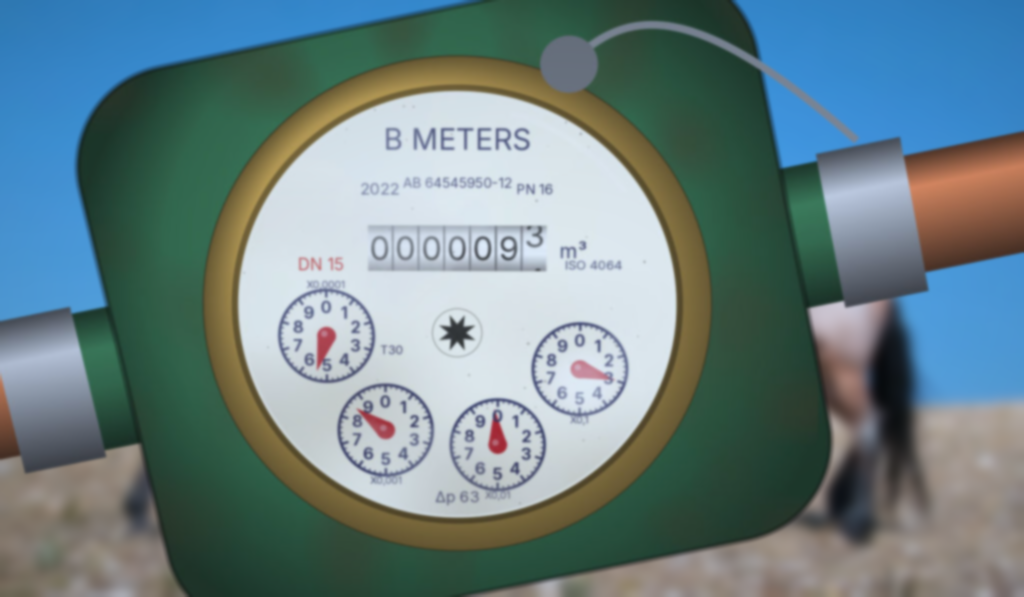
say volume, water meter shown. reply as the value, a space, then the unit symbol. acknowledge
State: 93.2985 m³
